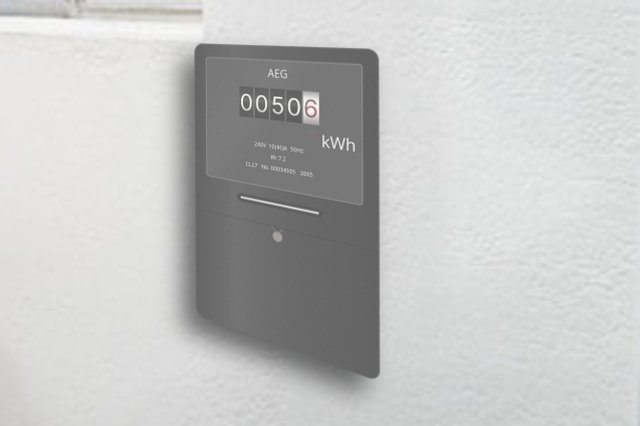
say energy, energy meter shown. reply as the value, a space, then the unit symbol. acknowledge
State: 50.6 kWh
